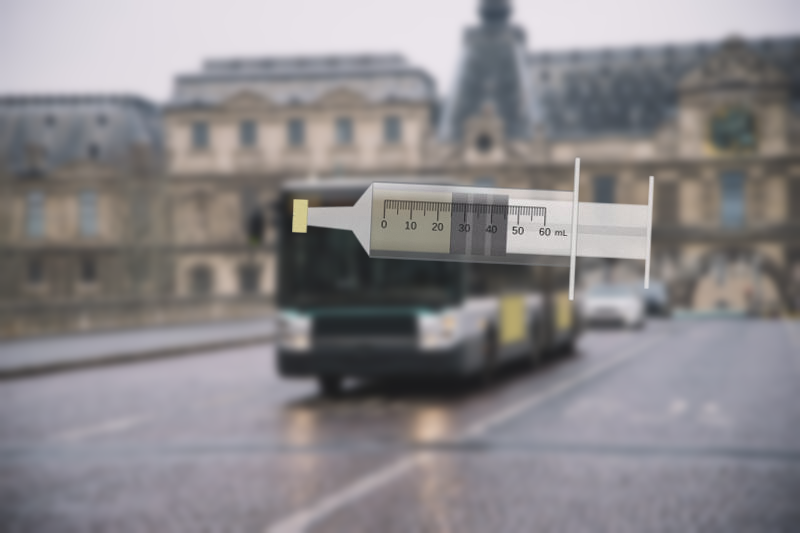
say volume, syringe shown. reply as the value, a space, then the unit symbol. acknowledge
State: 25 mL
